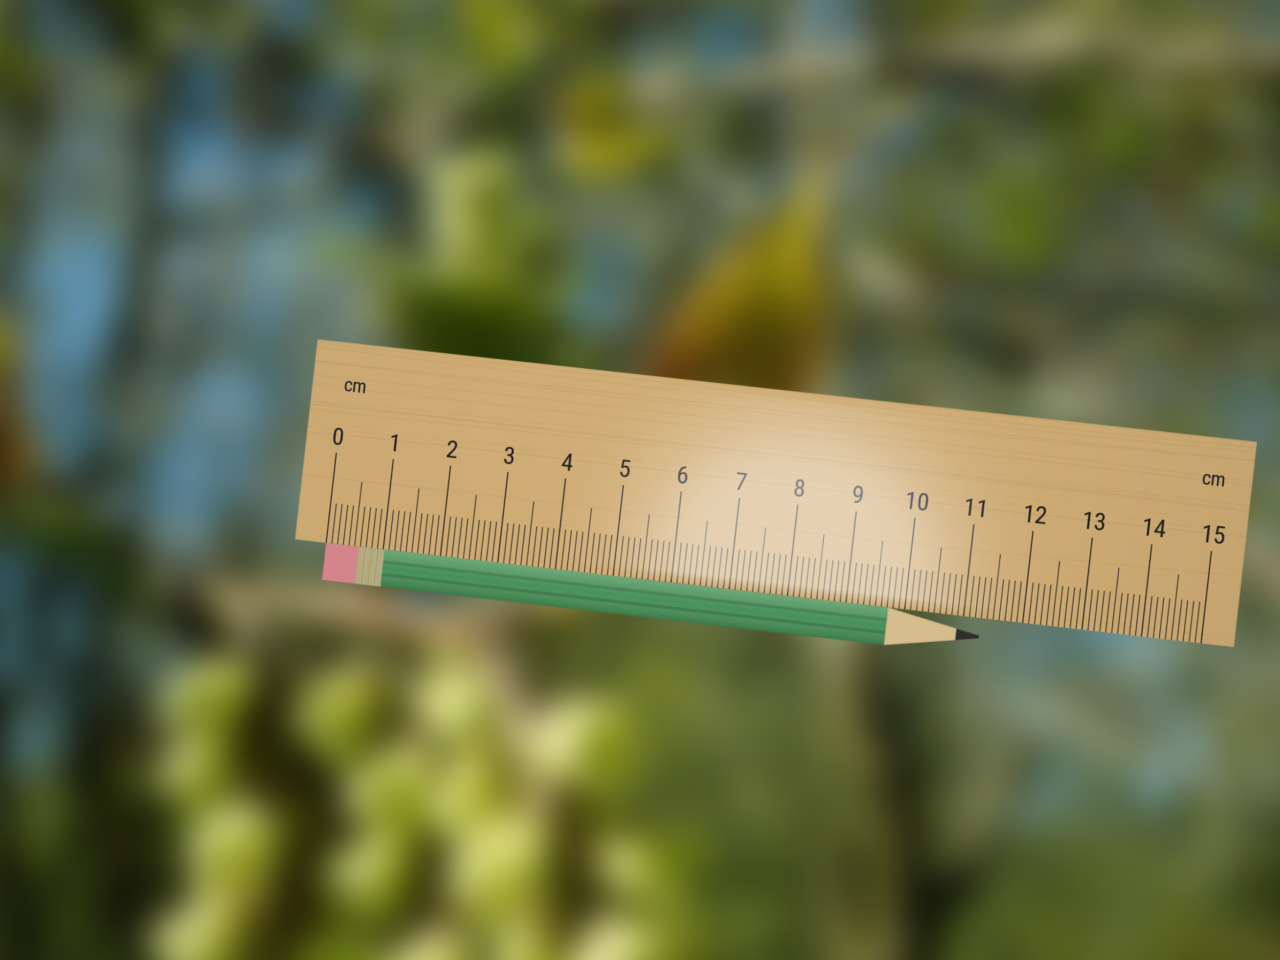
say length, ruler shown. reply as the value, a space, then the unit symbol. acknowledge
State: 11.3 cm
